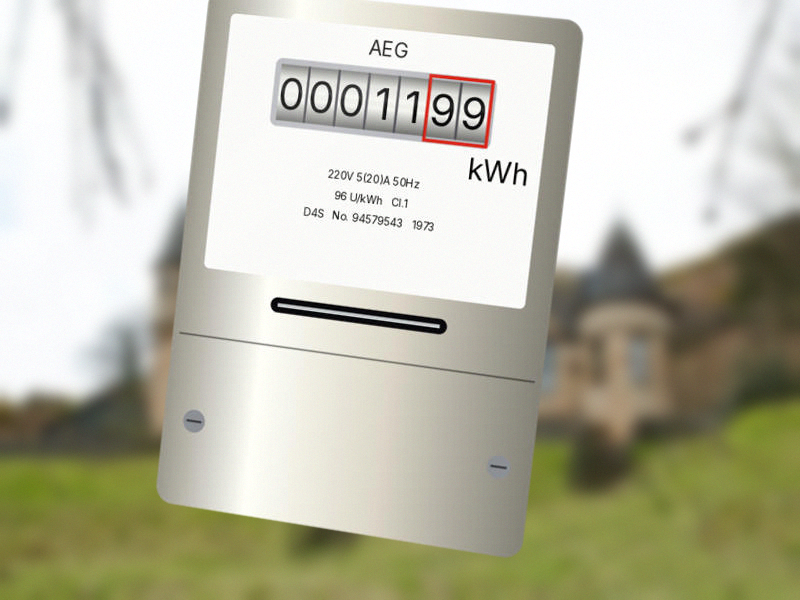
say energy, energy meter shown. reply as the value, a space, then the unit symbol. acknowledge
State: 11.99 kWh
